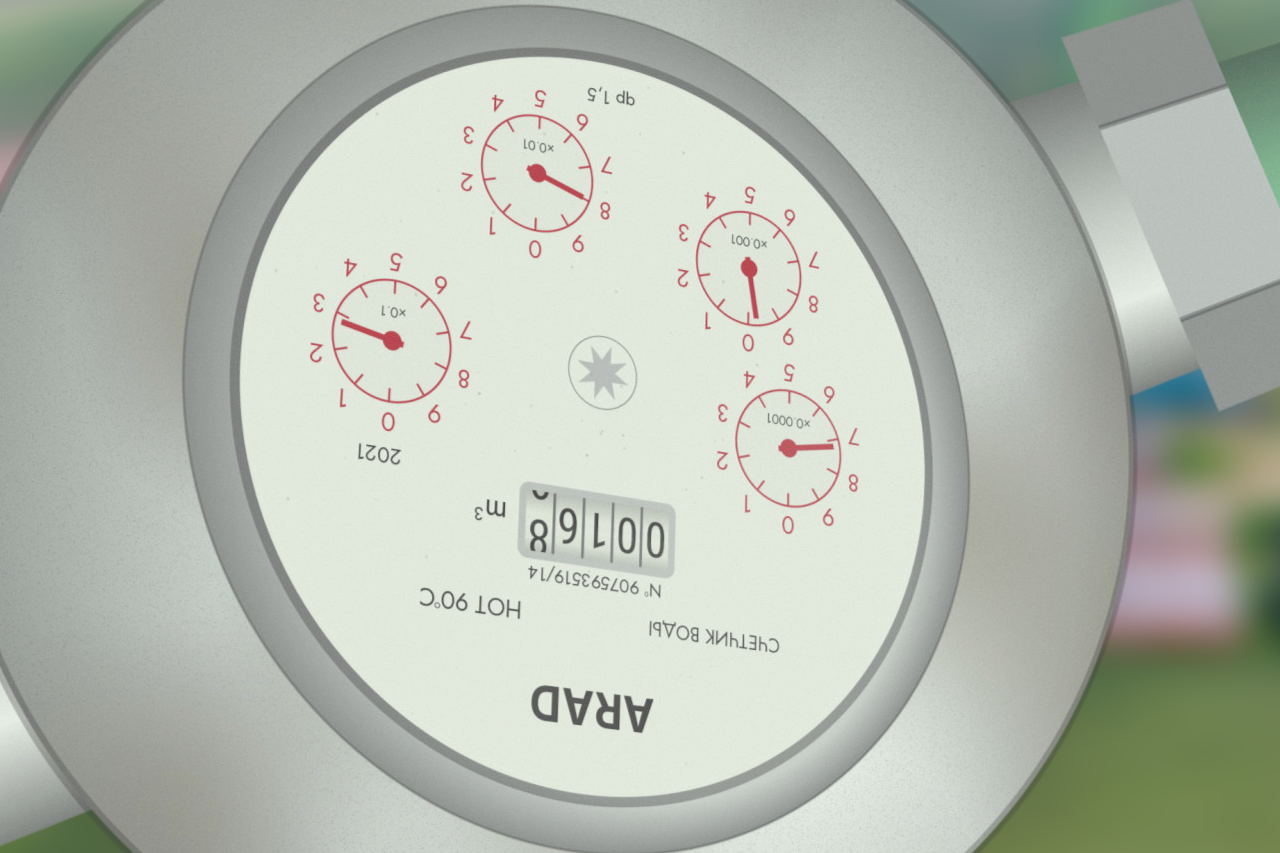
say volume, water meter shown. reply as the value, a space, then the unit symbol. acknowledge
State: 168.2797 m³
